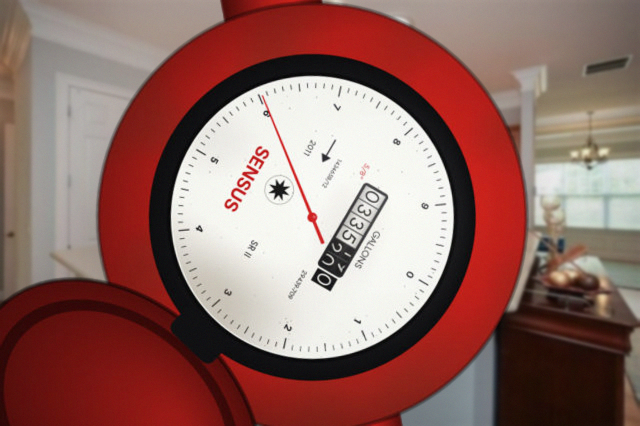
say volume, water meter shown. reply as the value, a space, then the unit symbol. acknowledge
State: 335196.0 gal
